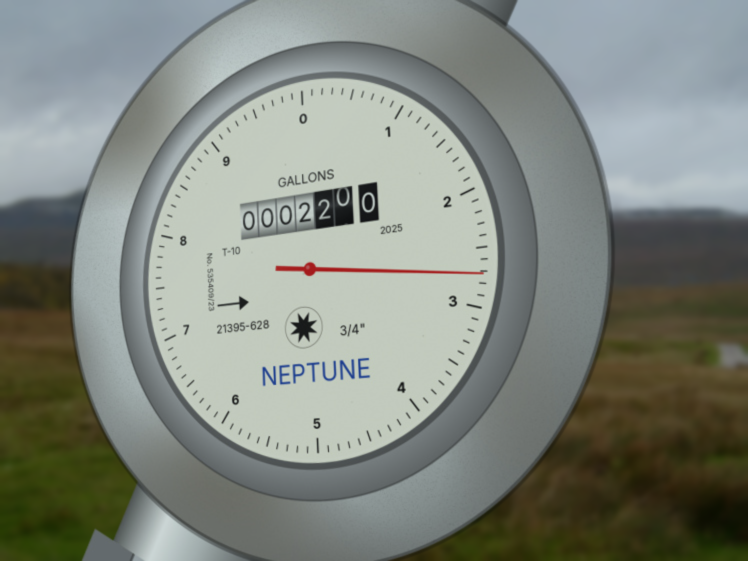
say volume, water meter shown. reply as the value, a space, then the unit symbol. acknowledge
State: 2202.7 gal
